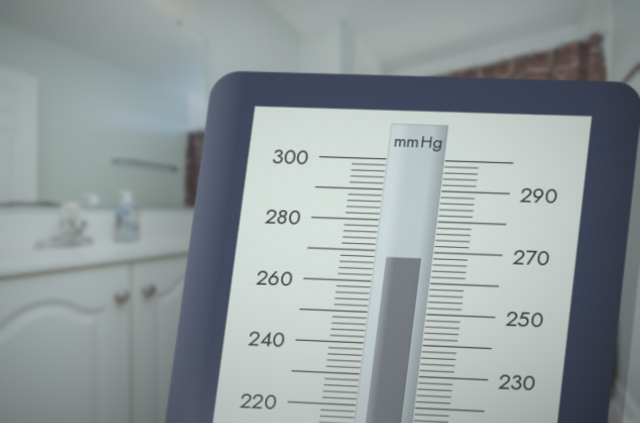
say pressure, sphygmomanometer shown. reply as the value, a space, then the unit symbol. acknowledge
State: 268 mmHg
